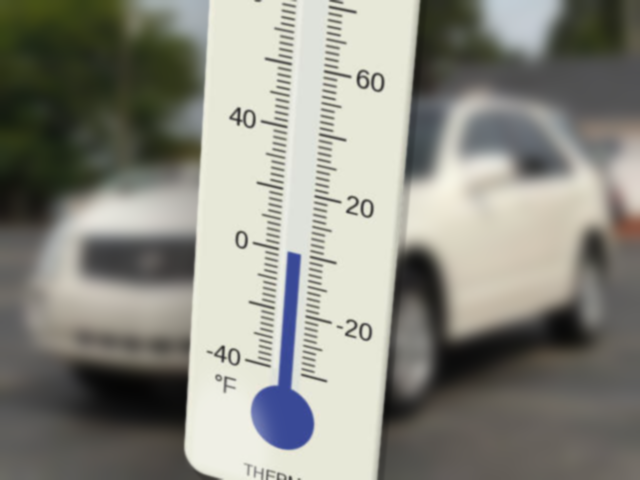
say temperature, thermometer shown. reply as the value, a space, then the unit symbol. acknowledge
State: 0 °F
